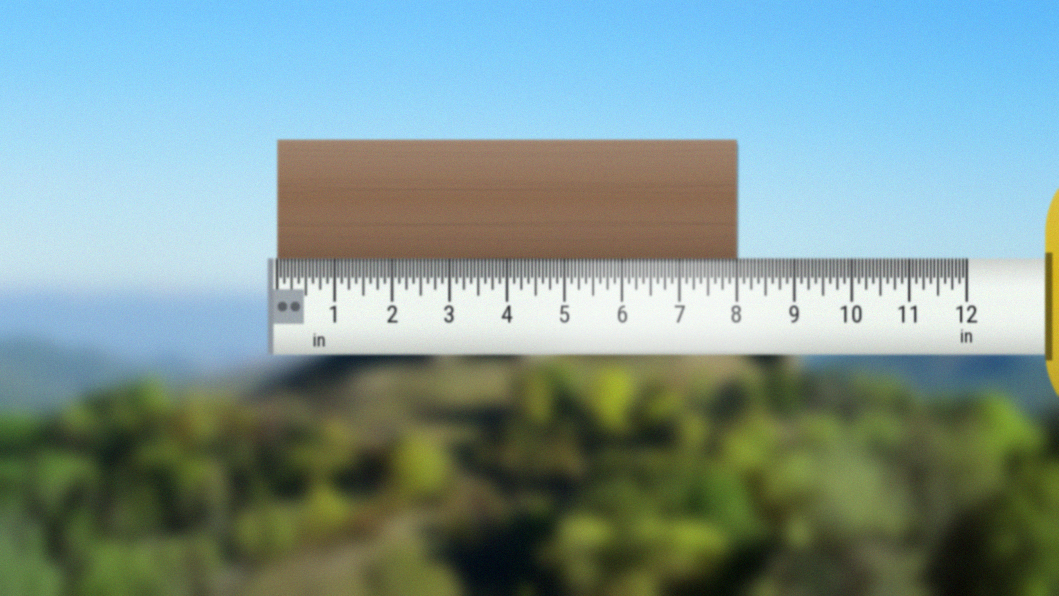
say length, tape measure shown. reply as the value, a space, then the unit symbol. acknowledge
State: 8 in
